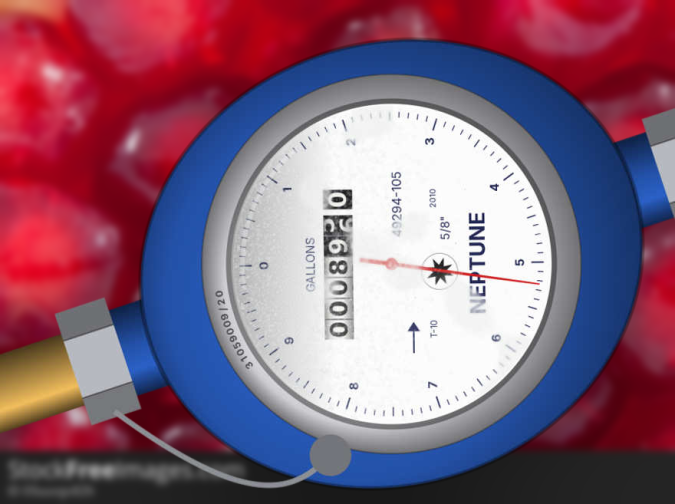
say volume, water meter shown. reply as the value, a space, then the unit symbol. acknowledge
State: 8955.2 gal
